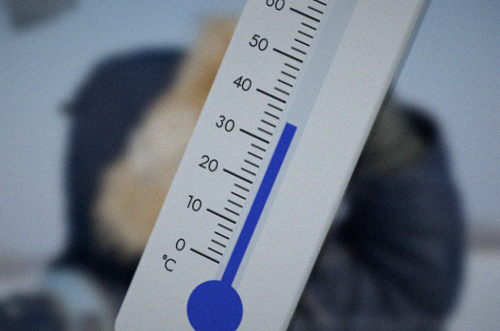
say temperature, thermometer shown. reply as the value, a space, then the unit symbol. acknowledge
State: 36 °C
